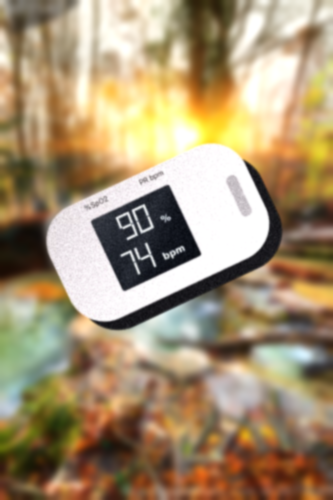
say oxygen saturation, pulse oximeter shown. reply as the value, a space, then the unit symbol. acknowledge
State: 90 %
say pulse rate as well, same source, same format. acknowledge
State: 74 bpm
